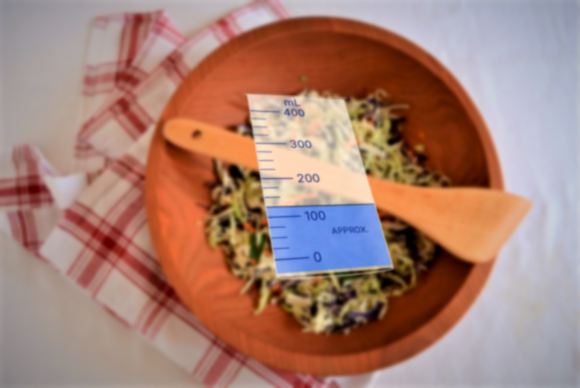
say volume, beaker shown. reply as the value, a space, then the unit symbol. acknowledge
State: 125 mL
